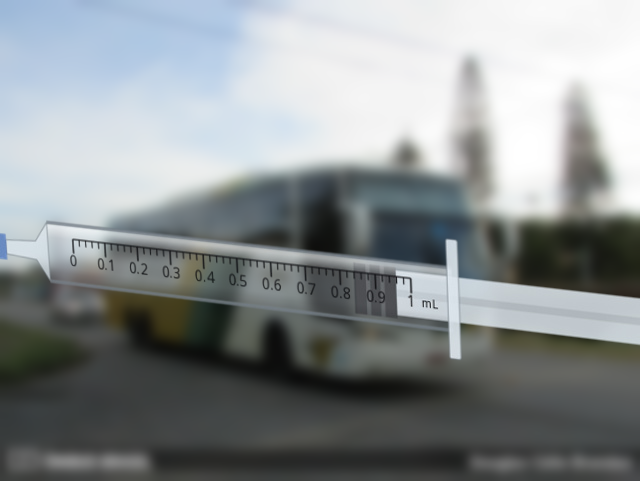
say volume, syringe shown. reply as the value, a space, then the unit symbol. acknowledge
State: 0.84 mL
